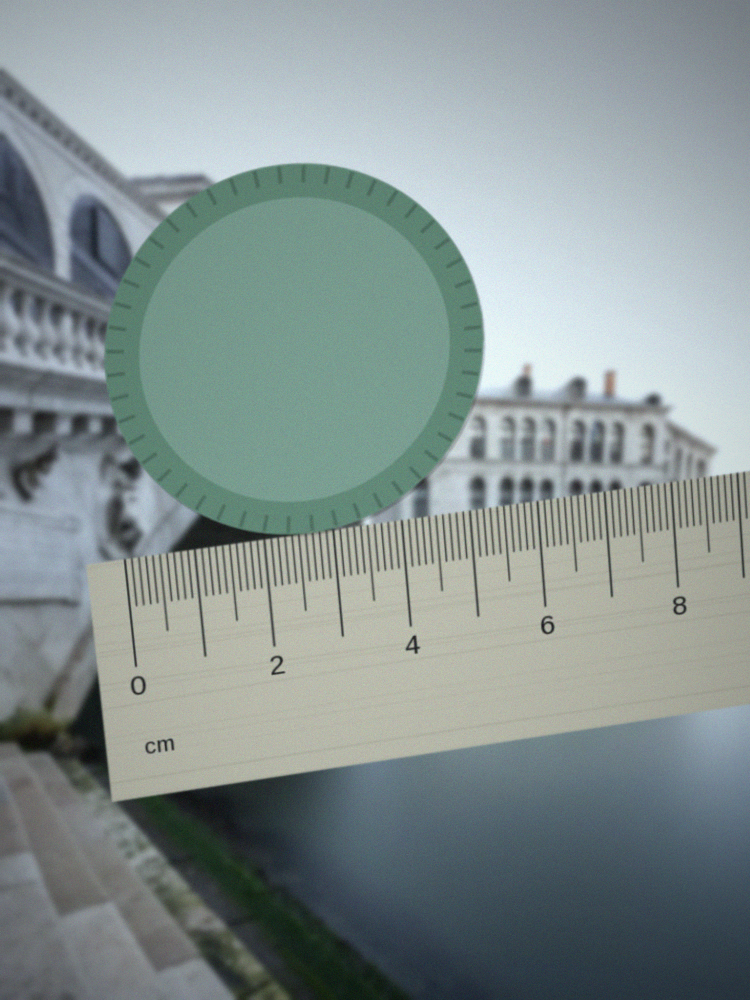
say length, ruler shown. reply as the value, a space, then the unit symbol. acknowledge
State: 5.4 cm
